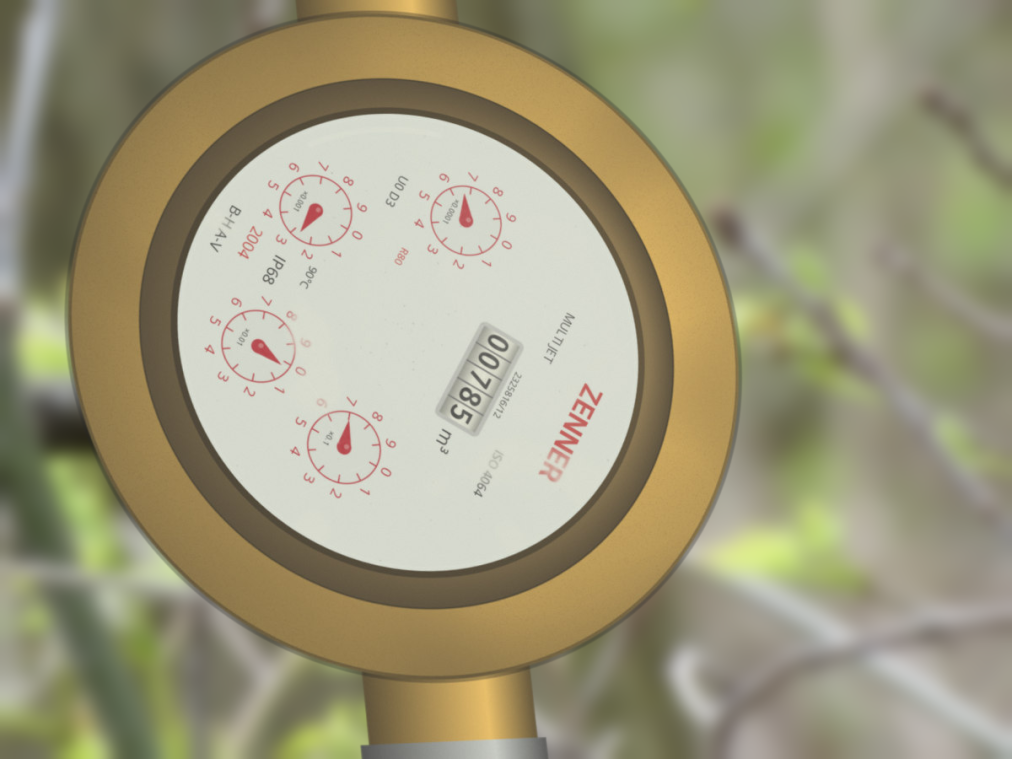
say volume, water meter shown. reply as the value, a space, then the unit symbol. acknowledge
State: 785.7026 m³
